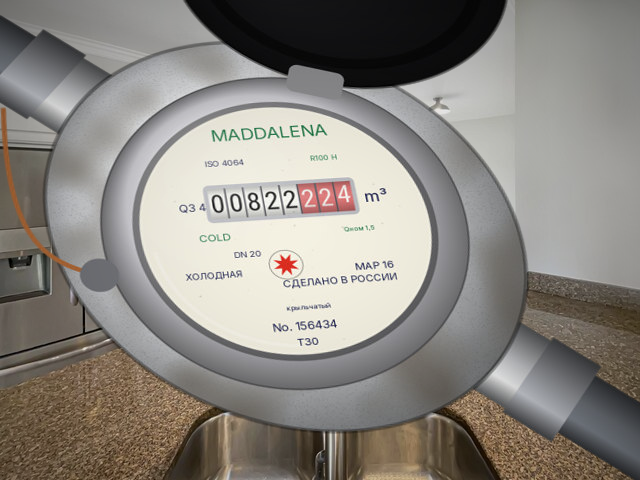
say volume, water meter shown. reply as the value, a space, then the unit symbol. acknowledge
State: 822.224 m³
